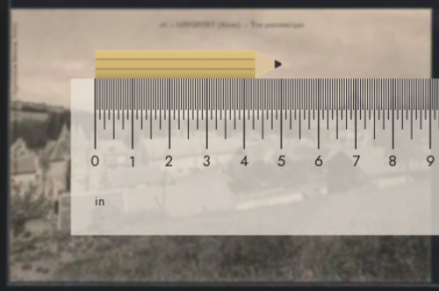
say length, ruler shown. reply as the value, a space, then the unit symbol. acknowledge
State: 5 in
